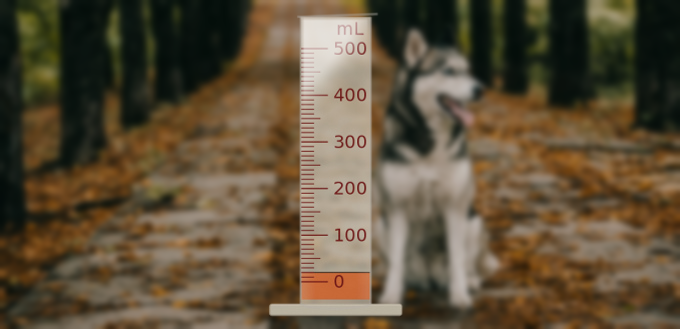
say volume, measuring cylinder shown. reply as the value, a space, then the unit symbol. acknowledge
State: 20 mL
